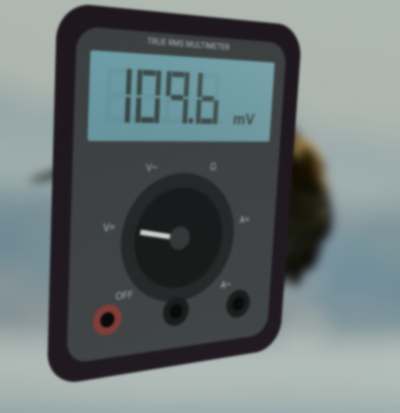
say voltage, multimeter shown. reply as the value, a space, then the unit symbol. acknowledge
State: 109.6 mV
